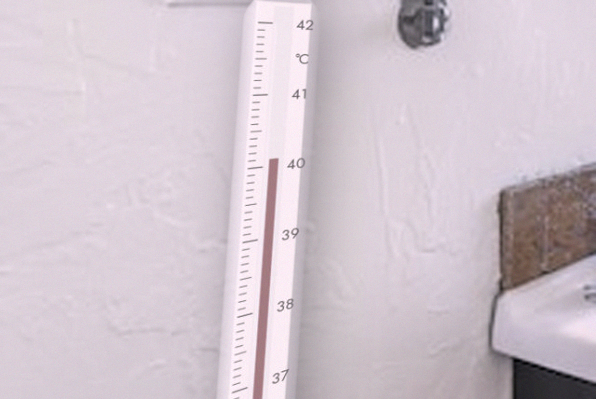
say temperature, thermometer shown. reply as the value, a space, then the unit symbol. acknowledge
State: 40.1 °C
